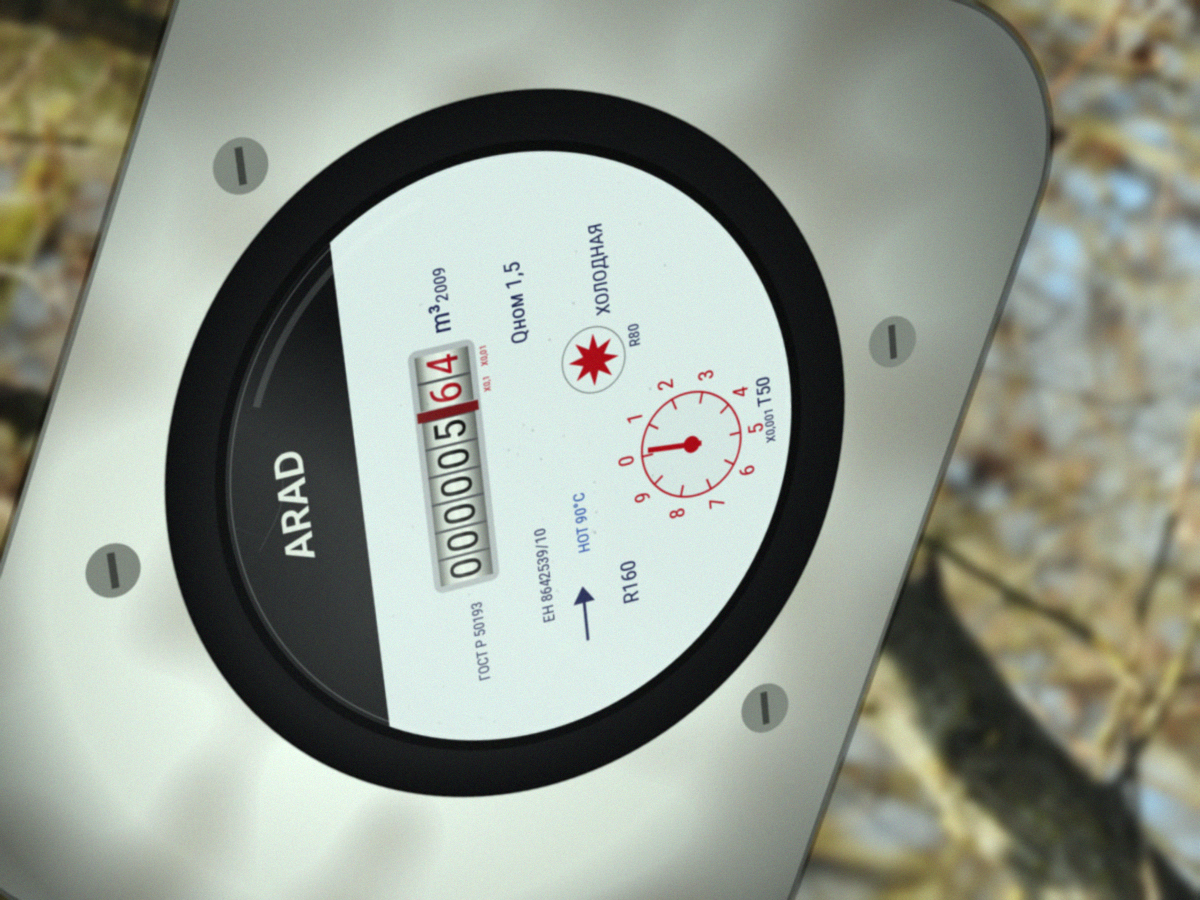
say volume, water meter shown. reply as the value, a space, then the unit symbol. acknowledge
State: 5.640 m³
